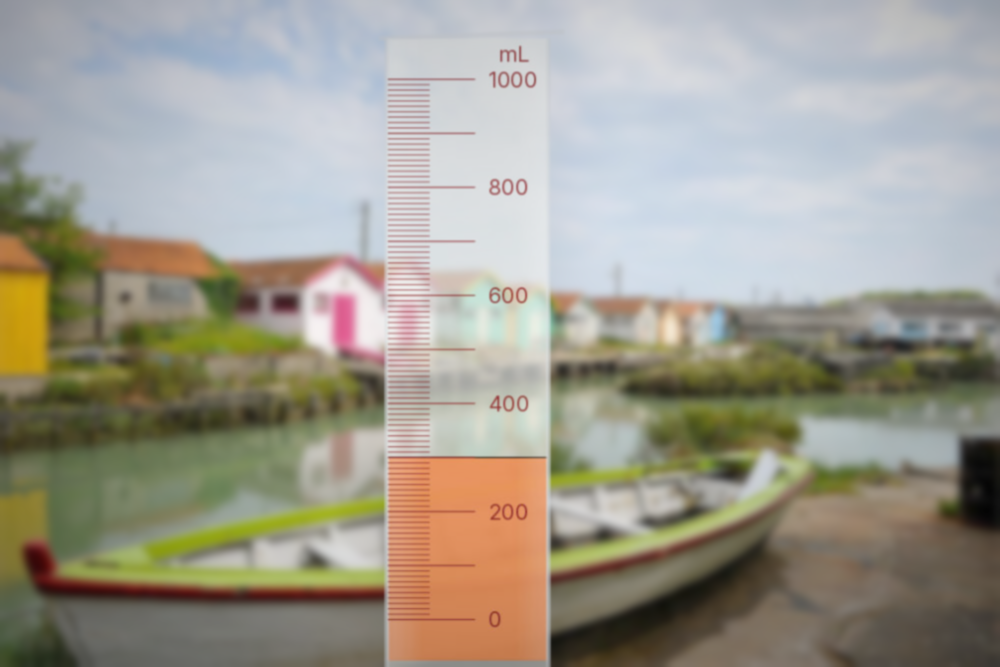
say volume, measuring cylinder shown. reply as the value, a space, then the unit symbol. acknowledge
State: 300 mL
